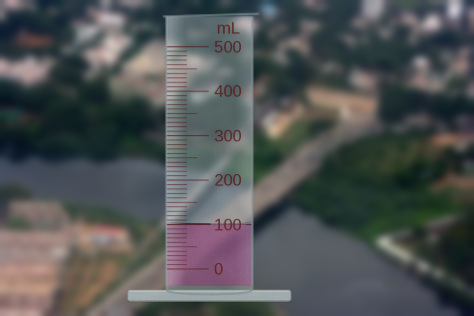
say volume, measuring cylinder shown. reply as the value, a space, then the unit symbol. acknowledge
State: 100 mL
